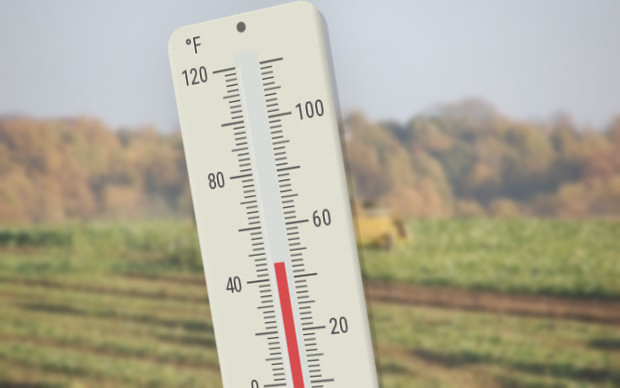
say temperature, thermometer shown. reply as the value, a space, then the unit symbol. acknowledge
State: 46 °F
